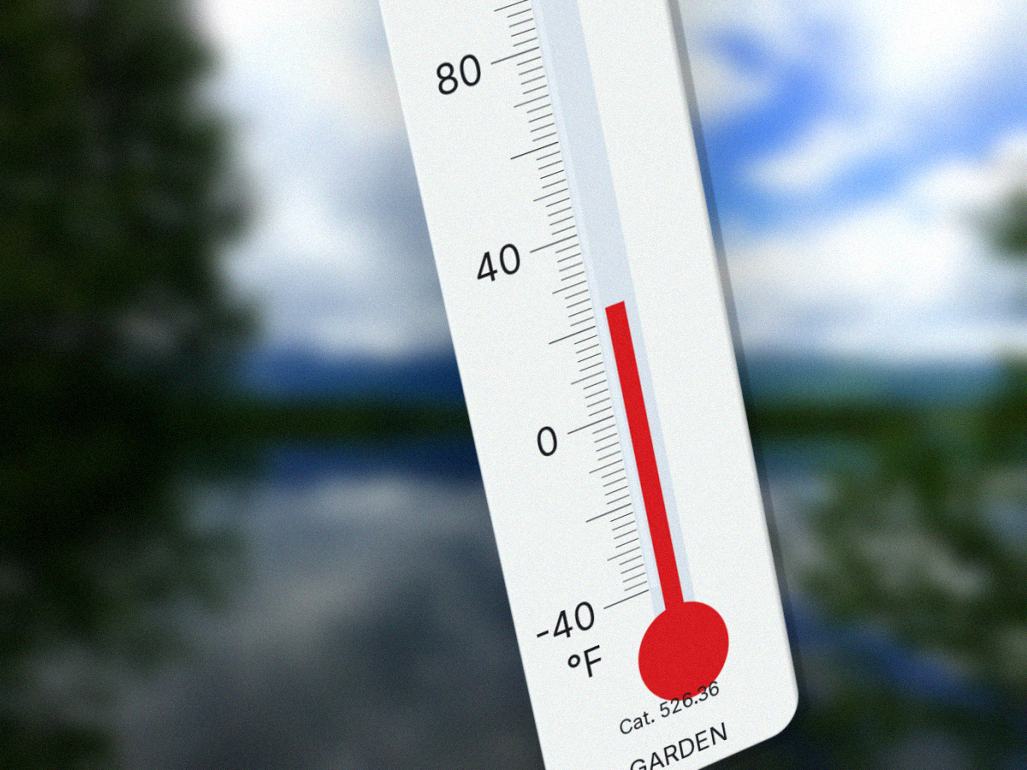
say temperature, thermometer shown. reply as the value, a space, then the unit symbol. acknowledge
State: 23 °F
